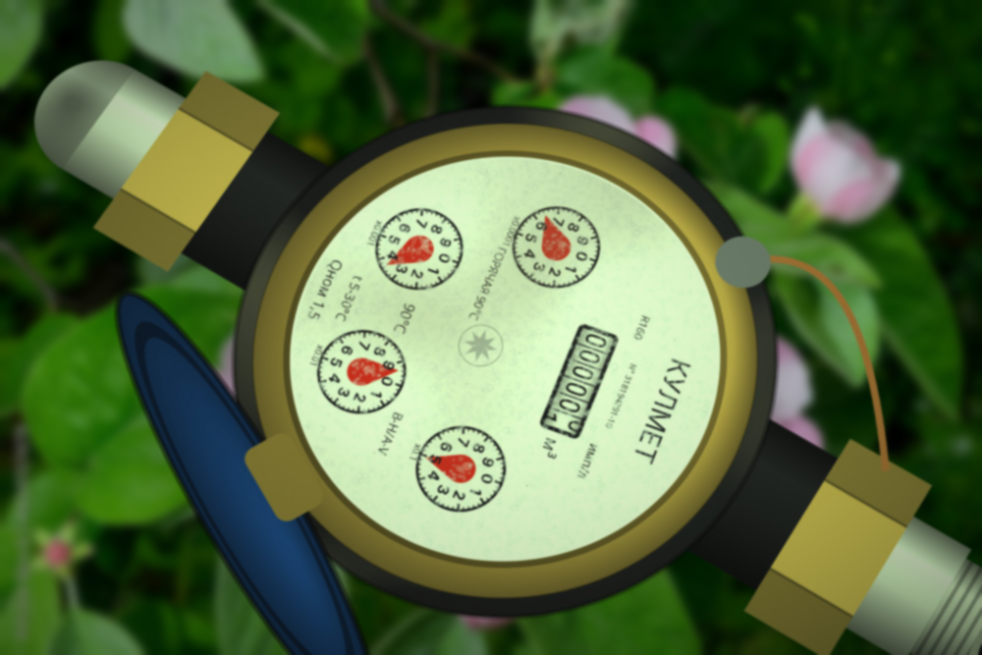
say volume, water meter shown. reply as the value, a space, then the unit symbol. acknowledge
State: 0.4936 m³
